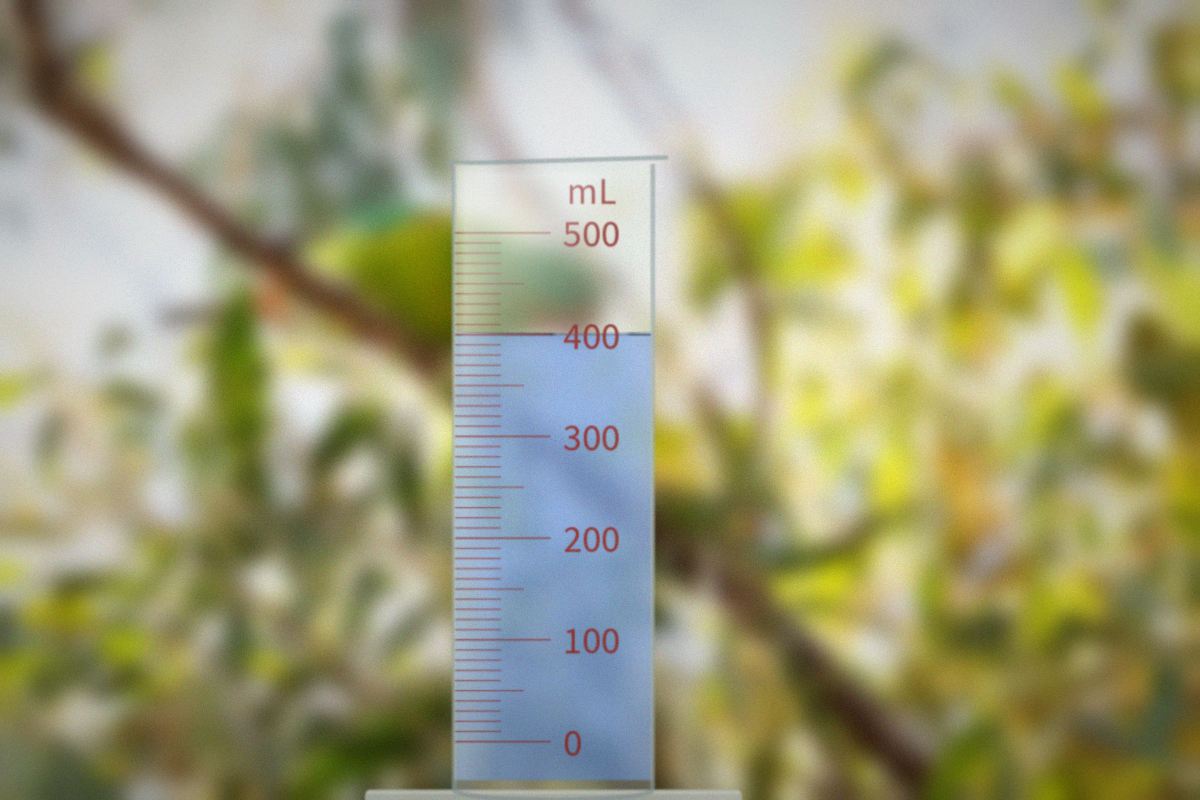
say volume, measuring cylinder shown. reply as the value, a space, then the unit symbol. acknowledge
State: 400 mL
